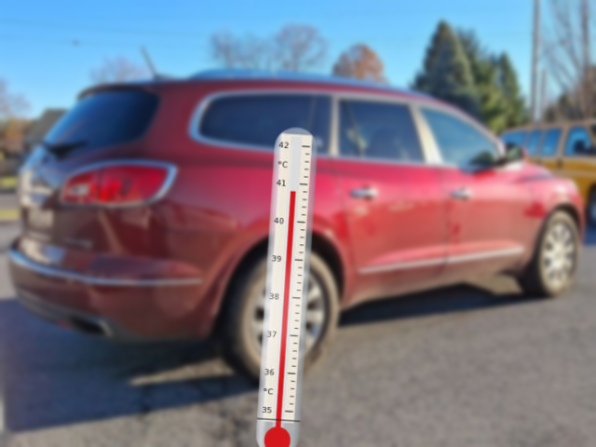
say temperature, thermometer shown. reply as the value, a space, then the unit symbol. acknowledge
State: 40.8 °C
